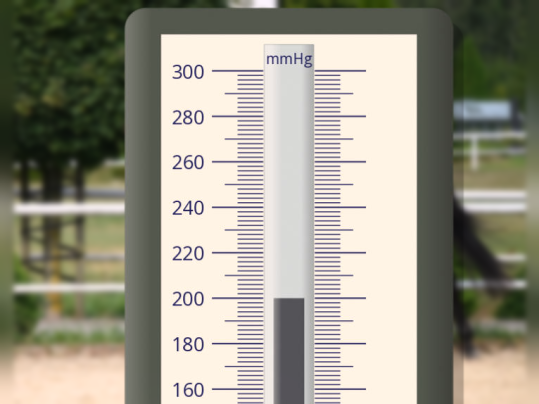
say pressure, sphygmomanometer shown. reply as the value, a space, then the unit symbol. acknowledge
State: 200 mmHg
